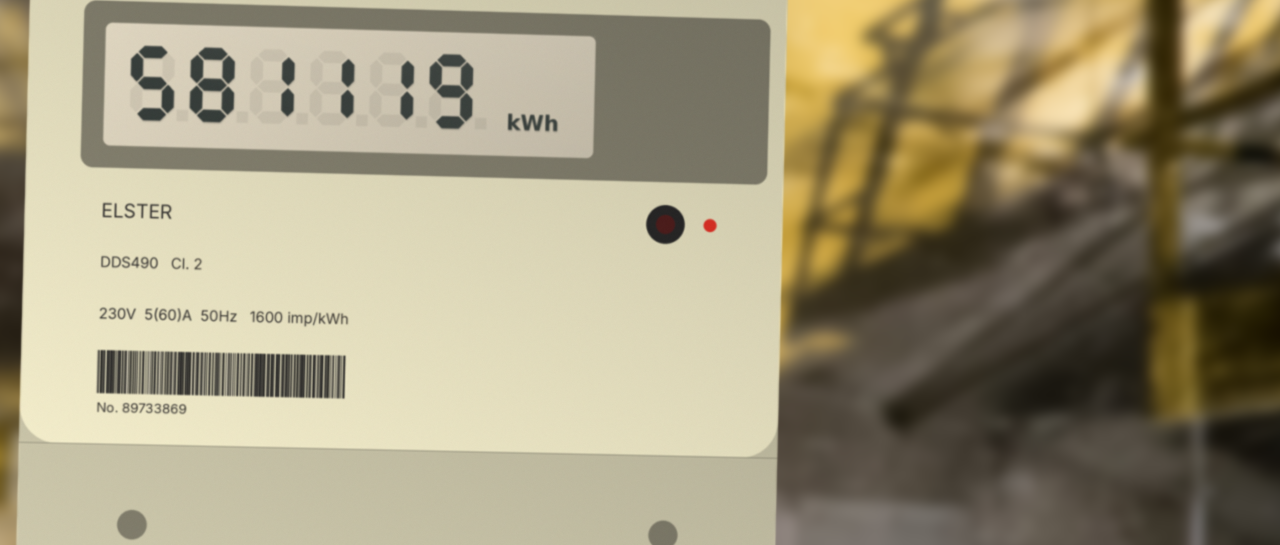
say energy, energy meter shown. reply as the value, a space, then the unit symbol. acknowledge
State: 581119 kWh
